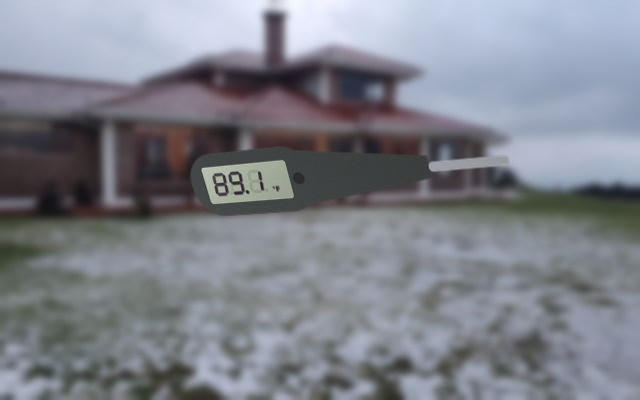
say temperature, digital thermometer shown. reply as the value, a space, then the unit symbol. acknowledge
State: 89.1 °F
